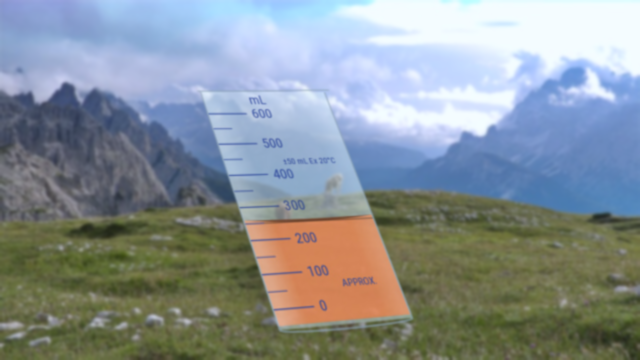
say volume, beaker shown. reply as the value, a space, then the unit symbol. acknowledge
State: 250 mL
